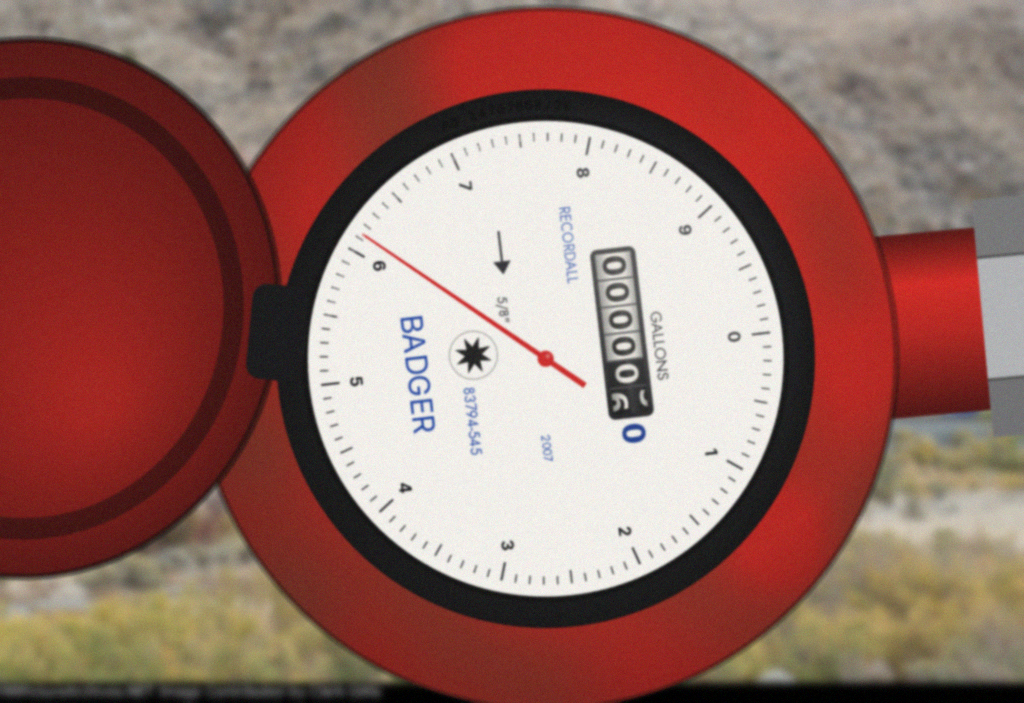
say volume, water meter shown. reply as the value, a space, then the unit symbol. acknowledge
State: 56.1 gal
